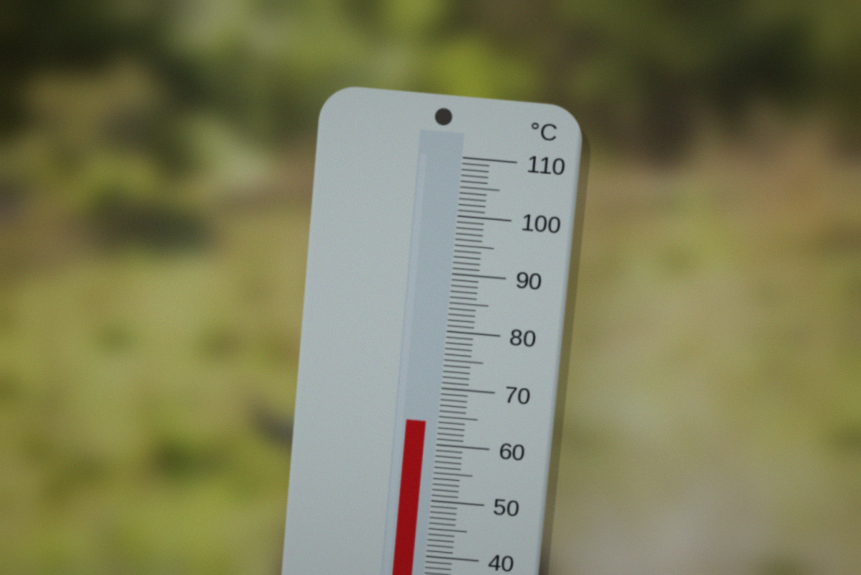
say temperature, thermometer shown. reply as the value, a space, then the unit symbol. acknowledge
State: 64 °C
